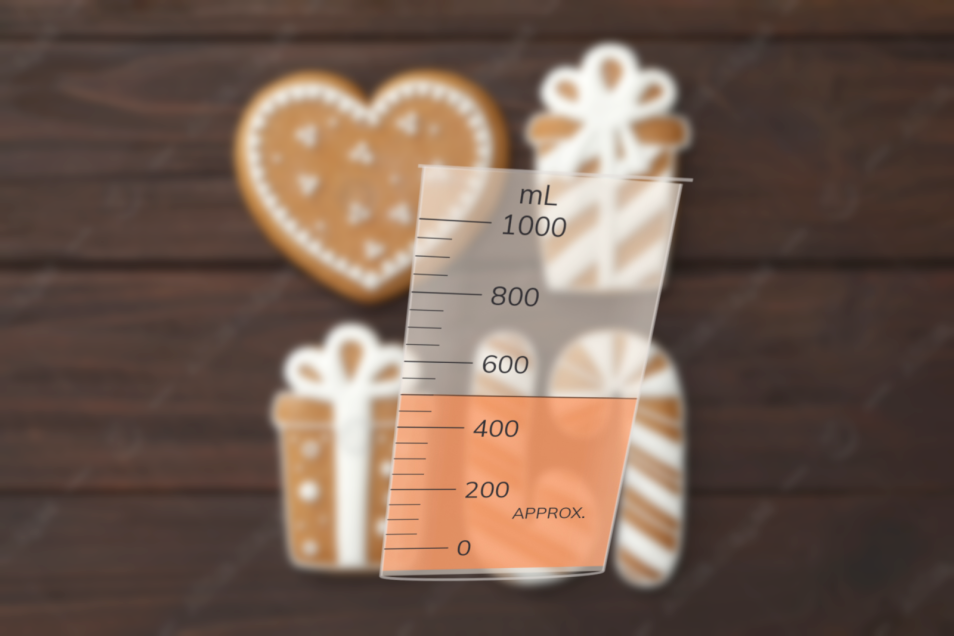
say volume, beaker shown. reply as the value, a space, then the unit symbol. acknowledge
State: 500 mL
